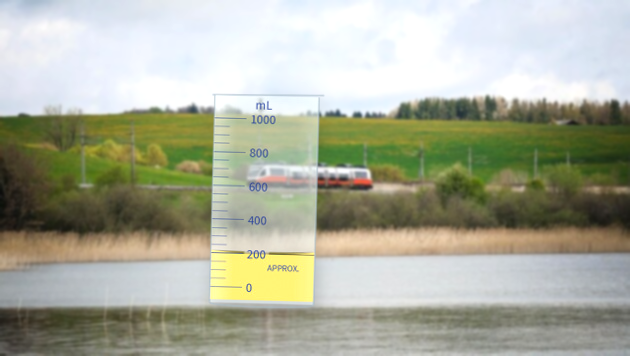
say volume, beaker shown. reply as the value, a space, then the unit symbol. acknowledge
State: 200 mL
